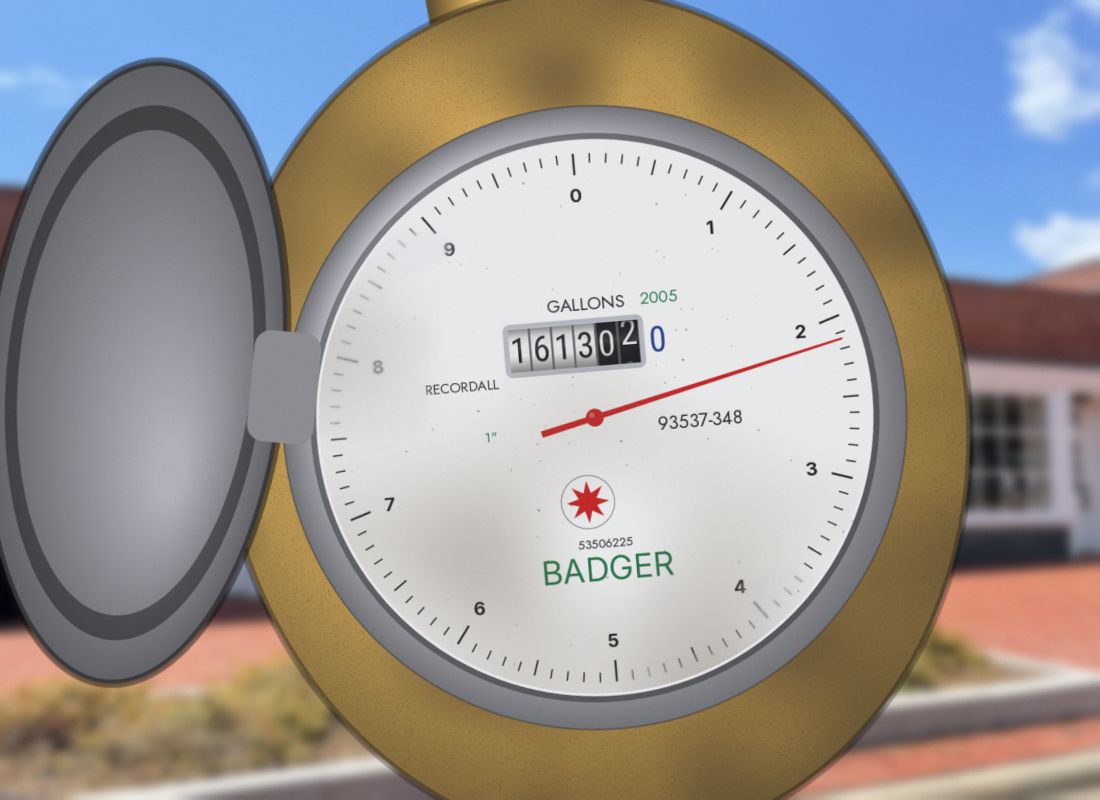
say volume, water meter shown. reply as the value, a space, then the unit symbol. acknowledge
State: 1613022.1 gal
